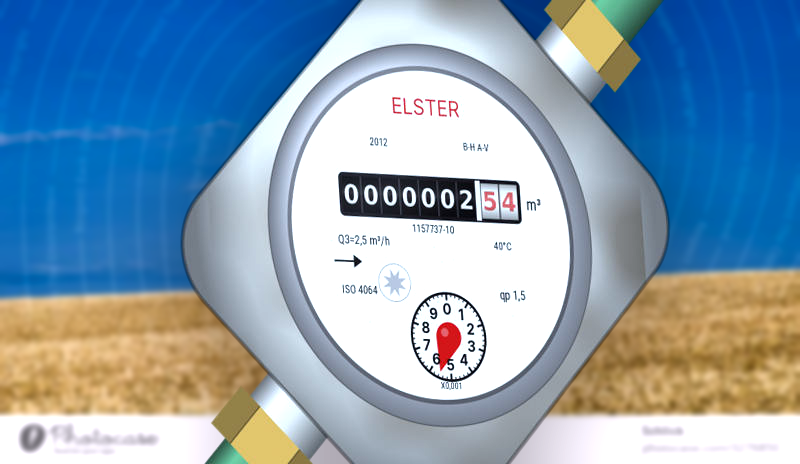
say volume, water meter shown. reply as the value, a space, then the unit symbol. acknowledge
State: 2.545 m³
